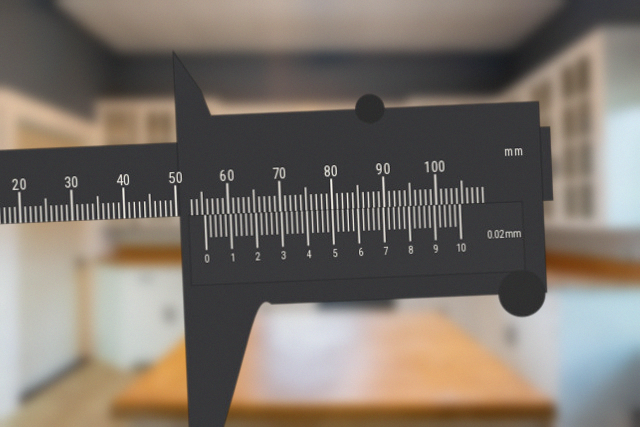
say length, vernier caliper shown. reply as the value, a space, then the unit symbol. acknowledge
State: 55.5 mm
